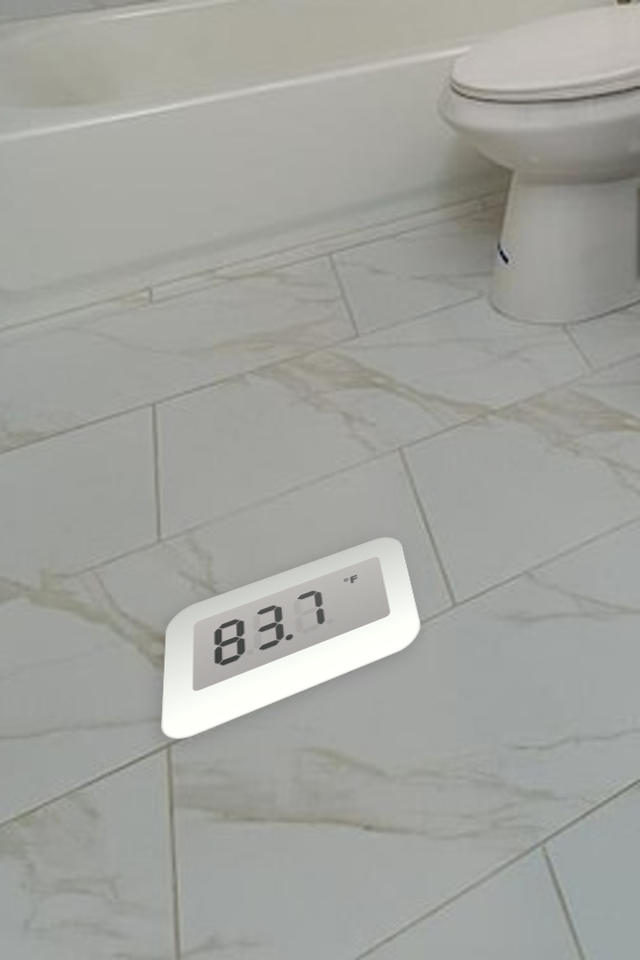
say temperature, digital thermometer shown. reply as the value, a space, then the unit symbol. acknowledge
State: 83.7 °F
